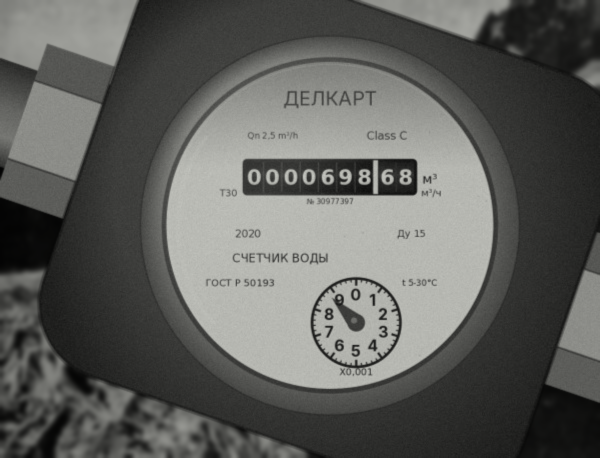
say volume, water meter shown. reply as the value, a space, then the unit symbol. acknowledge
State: 698.688 m³
